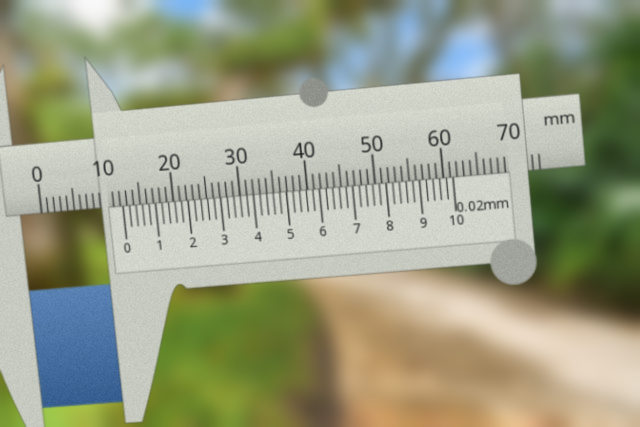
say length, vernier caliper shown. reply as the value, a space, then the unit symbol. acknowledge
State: 12.4 mm
